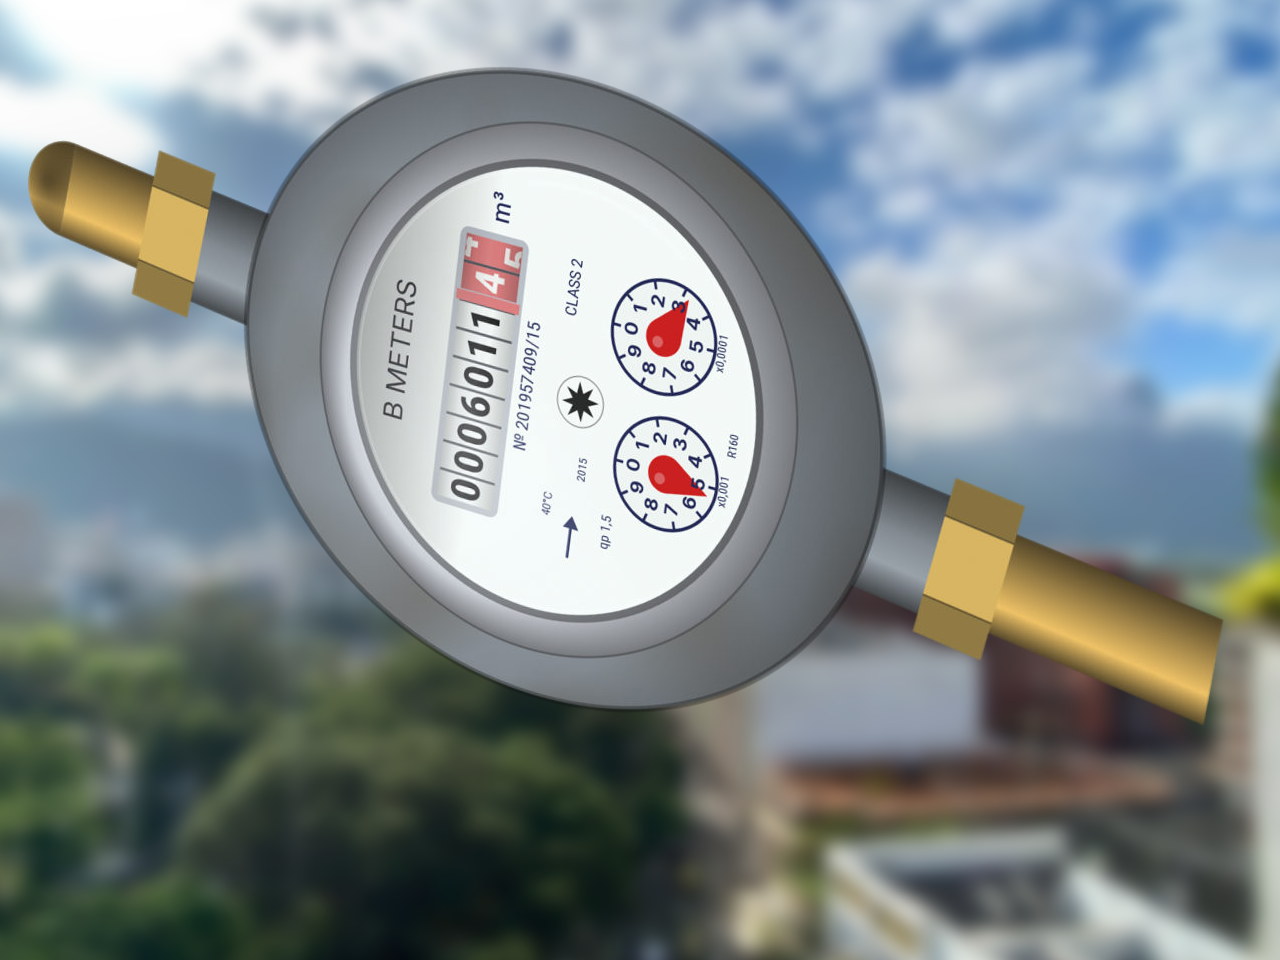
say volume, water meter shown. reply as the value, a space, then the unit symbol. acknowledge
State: 6011.4453 m³
